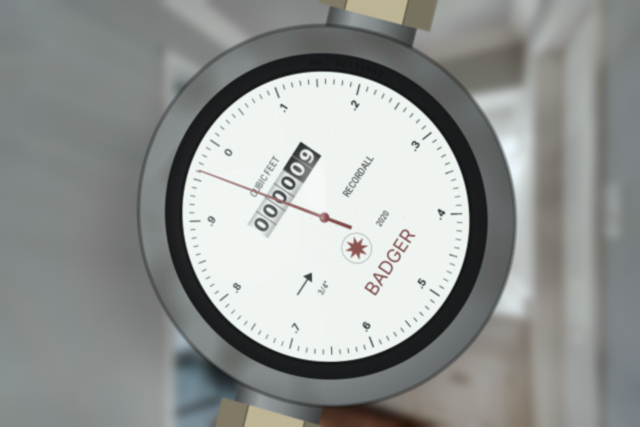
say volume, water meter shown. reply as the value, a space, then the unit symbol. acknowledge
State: 8.96 ft³
